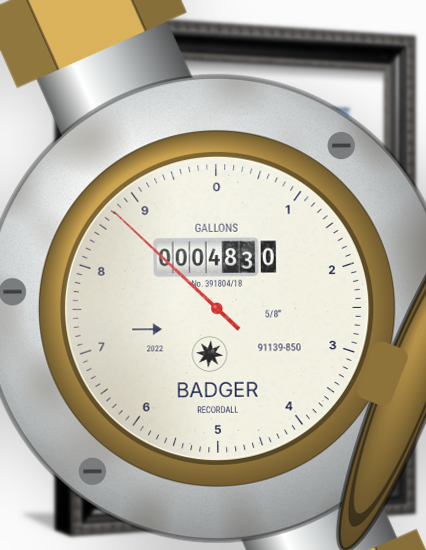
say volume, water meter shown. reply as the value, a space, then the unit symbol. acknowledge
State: 4828.7 gal
